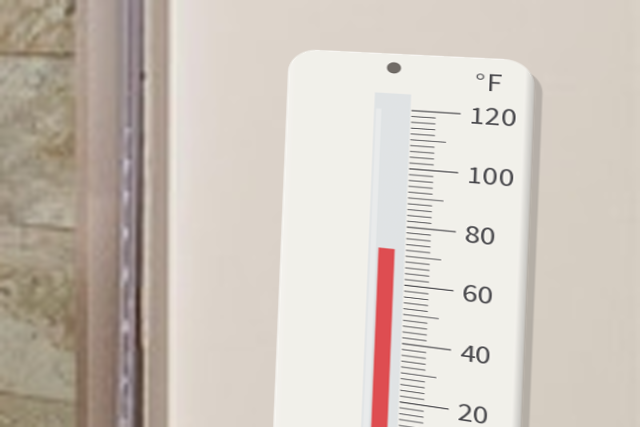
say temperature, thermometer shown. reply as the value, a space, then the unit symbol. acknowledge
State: 72 °F
